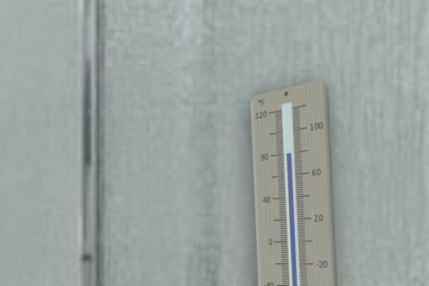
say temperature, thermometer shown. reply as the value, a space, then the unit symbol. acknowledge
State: 80 °F
